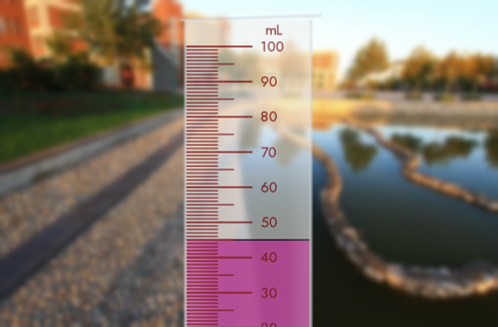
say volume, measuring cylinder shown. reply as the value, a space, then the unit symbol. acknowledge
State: 45 mL
